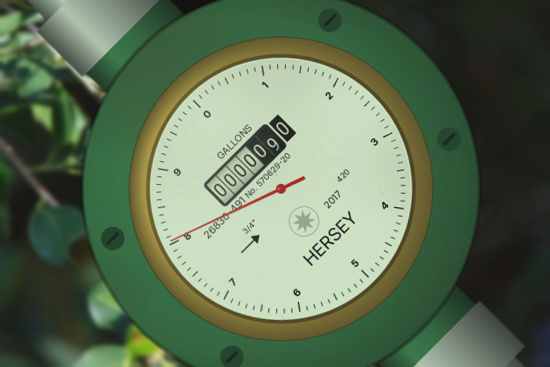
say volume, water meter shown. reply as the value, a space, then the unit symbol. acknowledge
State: 88.0 gal
